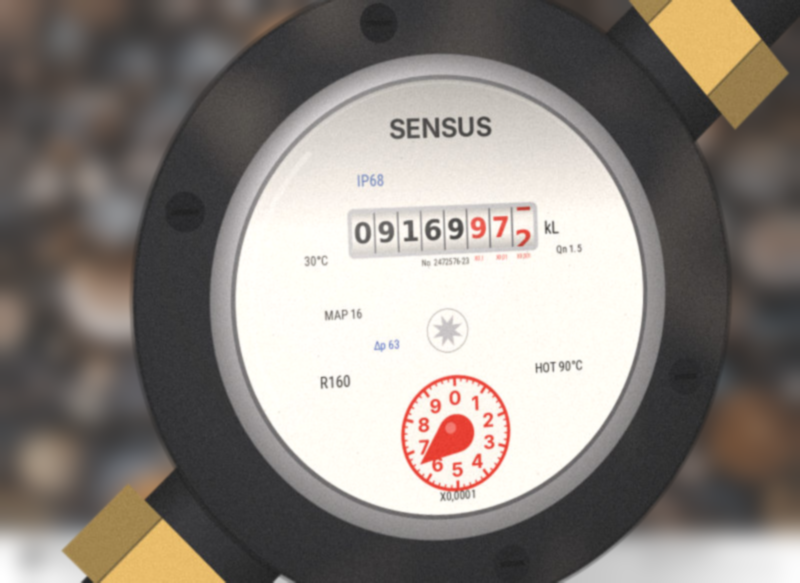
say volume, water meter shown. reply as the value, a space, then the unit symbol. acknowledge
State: 9169.9716 kL
